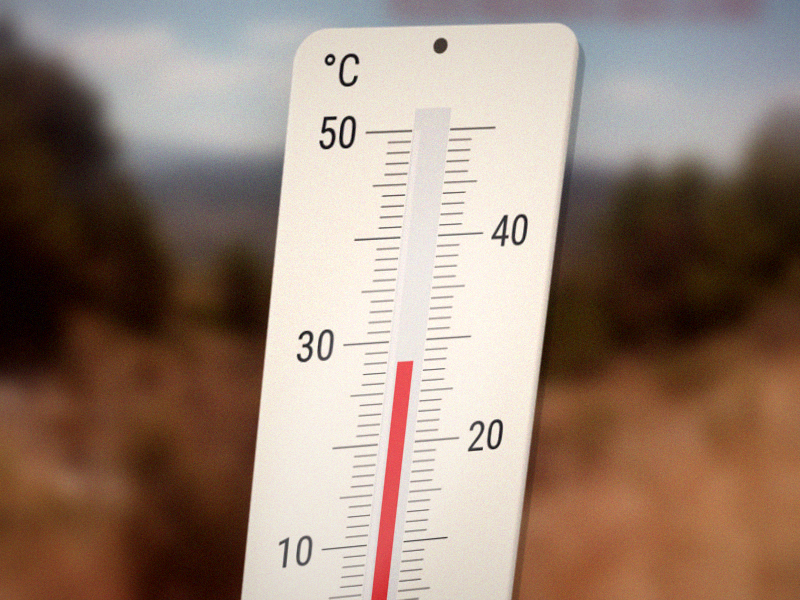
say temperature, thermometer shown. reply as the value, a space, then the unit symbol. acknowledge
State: 28 °C
